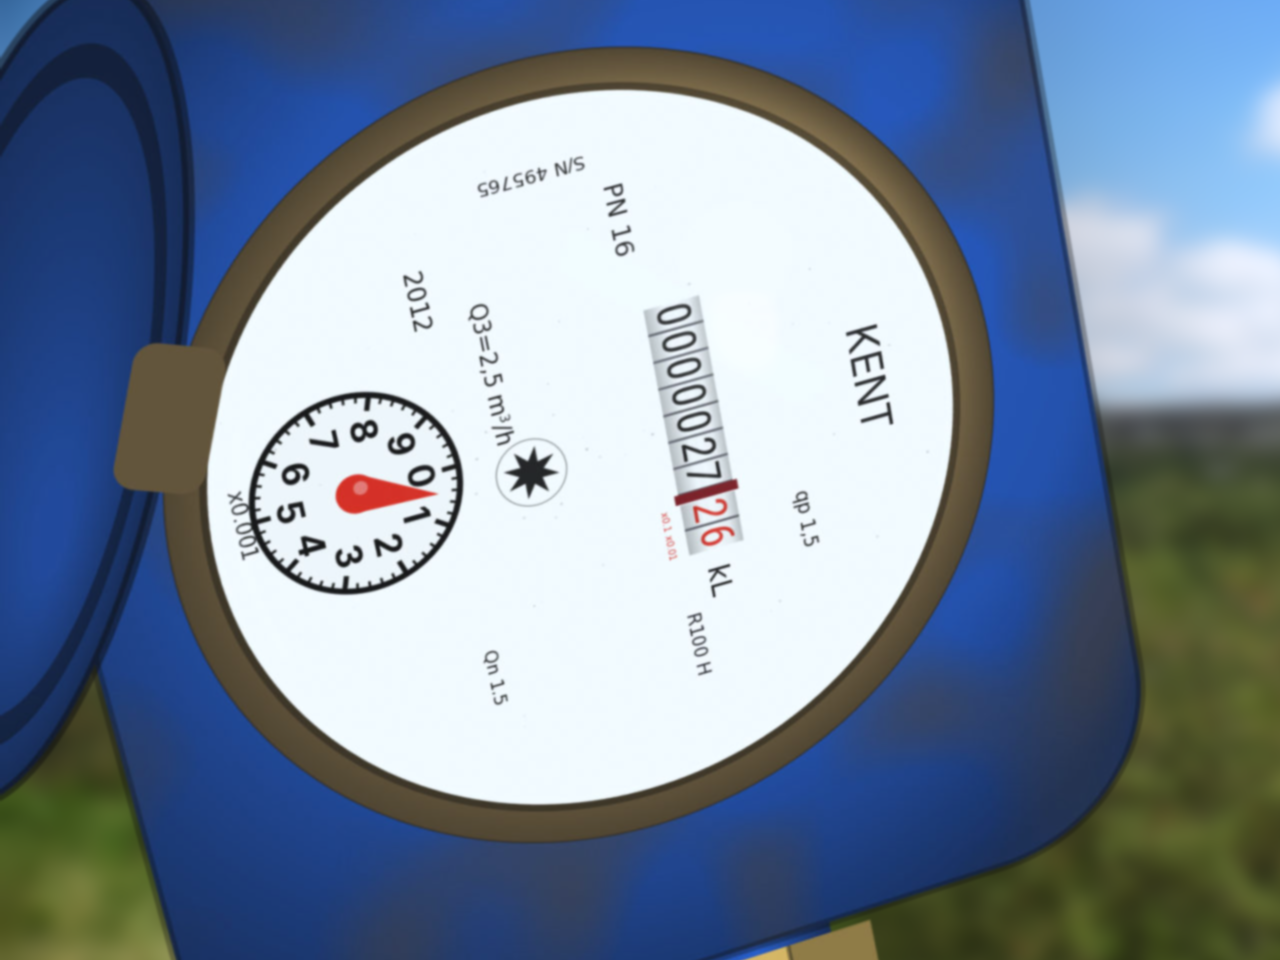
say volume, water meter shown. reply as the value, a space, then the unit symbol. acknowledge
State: 27.260 kL
